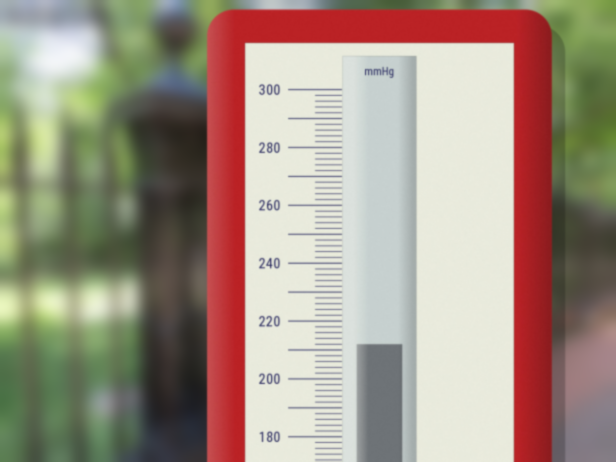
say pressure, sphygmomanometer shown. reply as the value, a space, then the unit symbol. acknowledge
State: 212 mmHg
